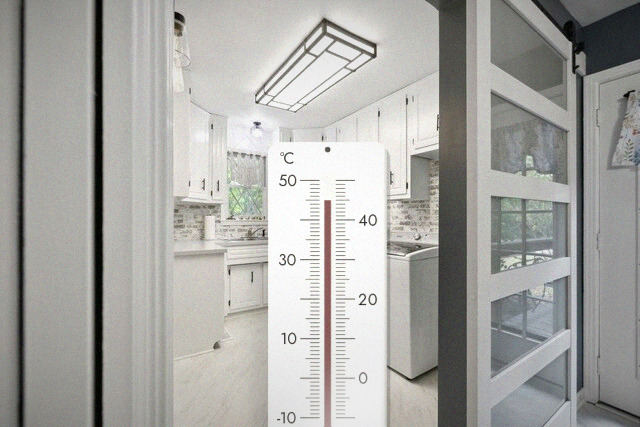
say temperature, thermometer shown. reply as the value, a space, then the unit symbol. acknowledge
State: 45 °C
